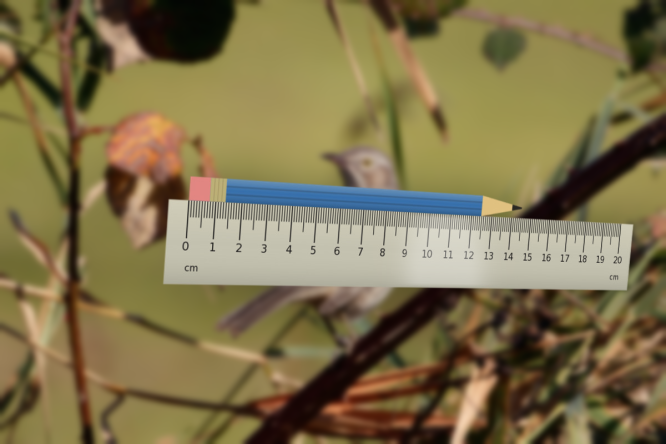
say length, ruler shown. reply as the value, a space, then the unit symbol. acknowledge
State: 14.5 cm
